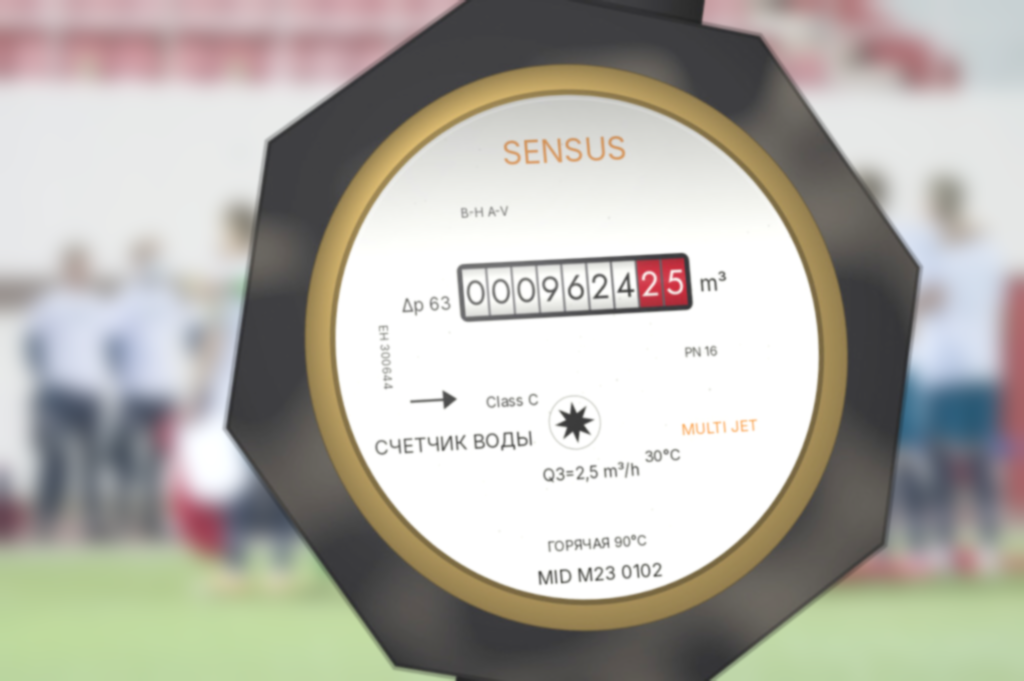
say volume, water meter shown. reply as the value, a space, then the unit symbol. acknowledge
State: 9624.25 m³
